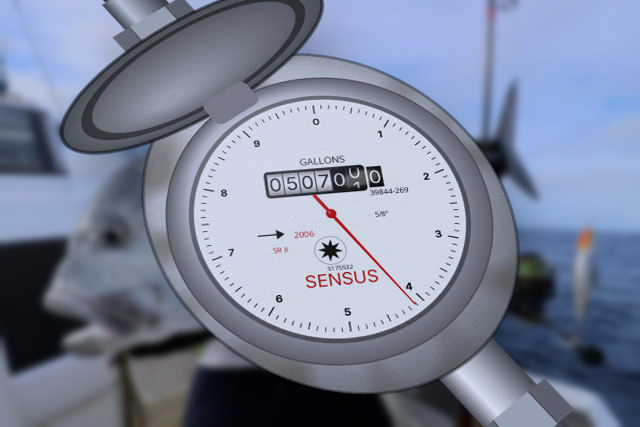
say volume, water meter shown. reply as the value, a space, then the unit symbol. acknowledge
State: 507004.1 gal
